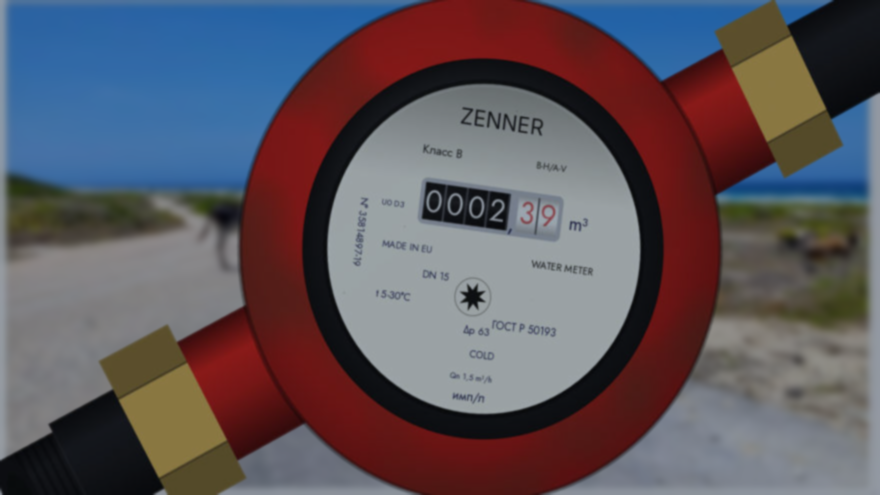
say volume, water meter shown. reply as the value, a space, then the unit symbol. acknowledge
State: 2.39 m³
